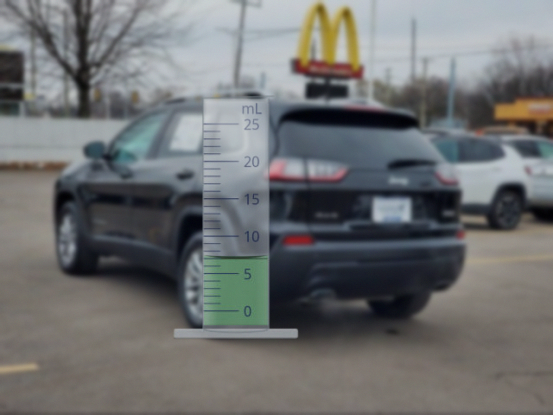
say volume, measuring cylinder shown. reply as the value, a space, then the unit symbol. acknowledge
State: 7 mL
